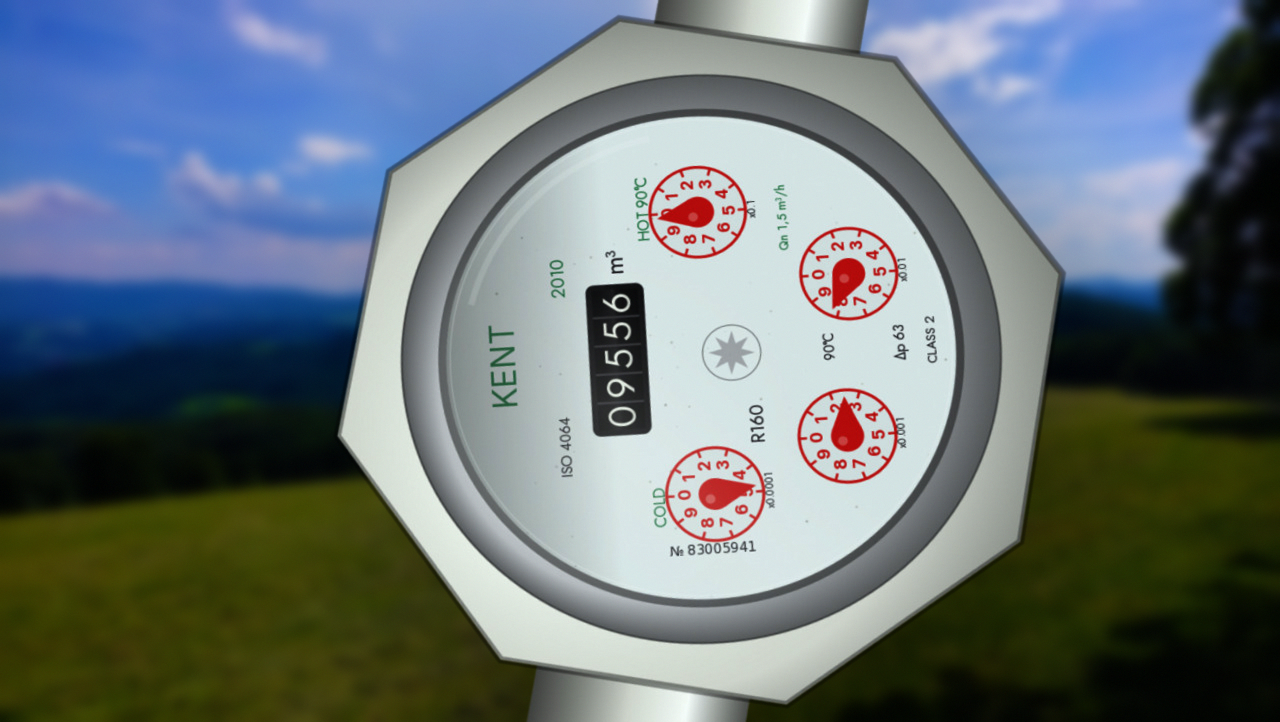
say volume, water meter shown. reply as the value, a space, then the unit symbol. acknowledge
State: 9555.9824 m³
